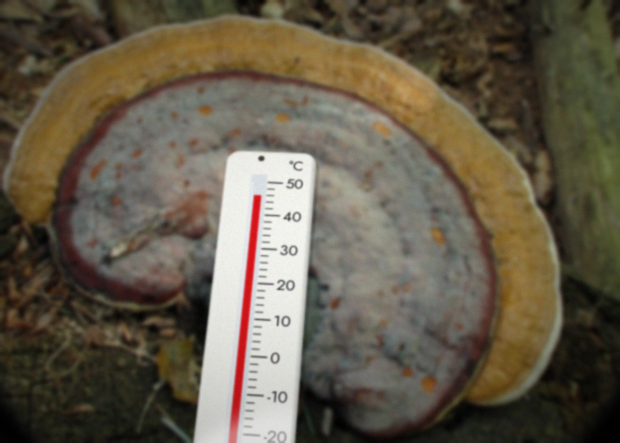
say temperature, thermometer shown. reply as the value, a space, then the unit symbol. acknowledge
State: 46 °C
